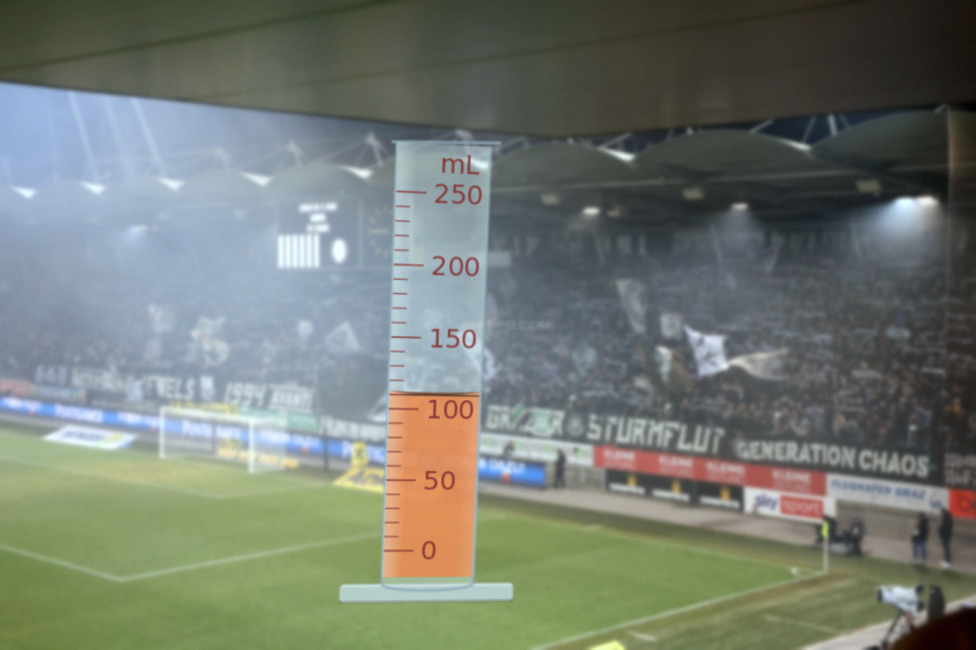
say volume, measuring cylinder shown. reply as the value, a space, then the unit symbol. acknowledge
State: 110 mL
